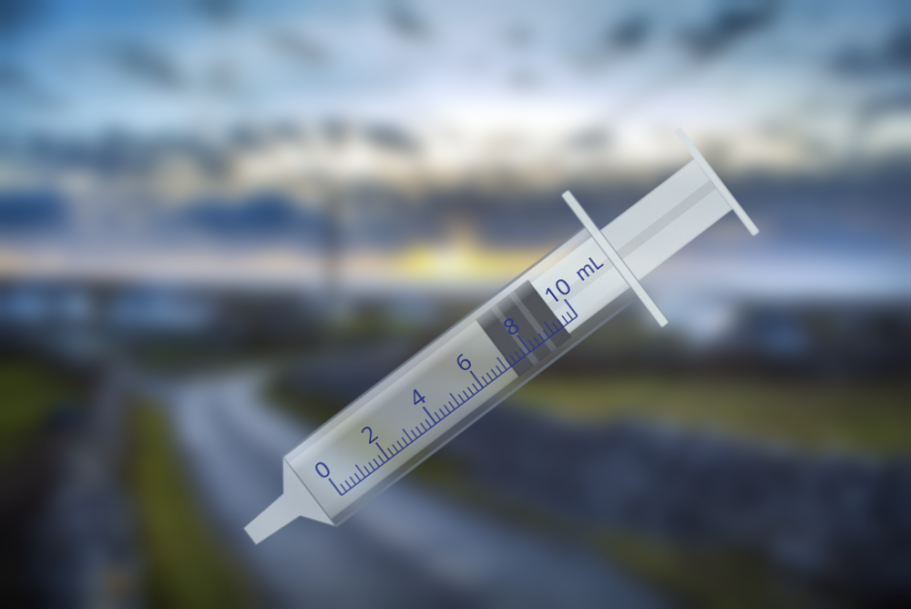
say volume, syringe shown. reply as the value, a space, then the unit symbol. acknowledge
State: 7.2 mL
